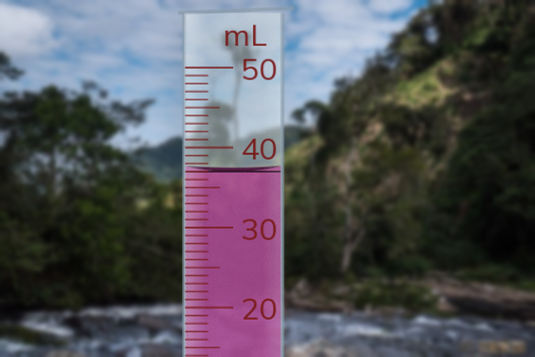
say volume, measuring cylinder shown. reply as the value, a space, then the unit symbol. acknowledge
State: 37 mL
